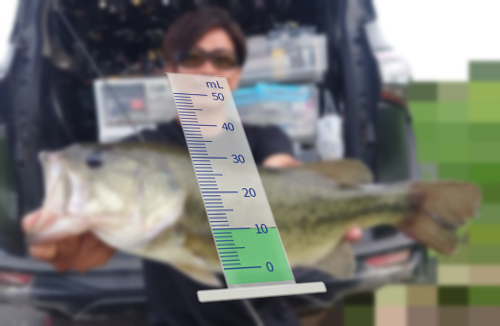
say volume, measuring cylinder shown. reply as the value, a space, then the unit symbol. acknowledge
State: 10 mL
